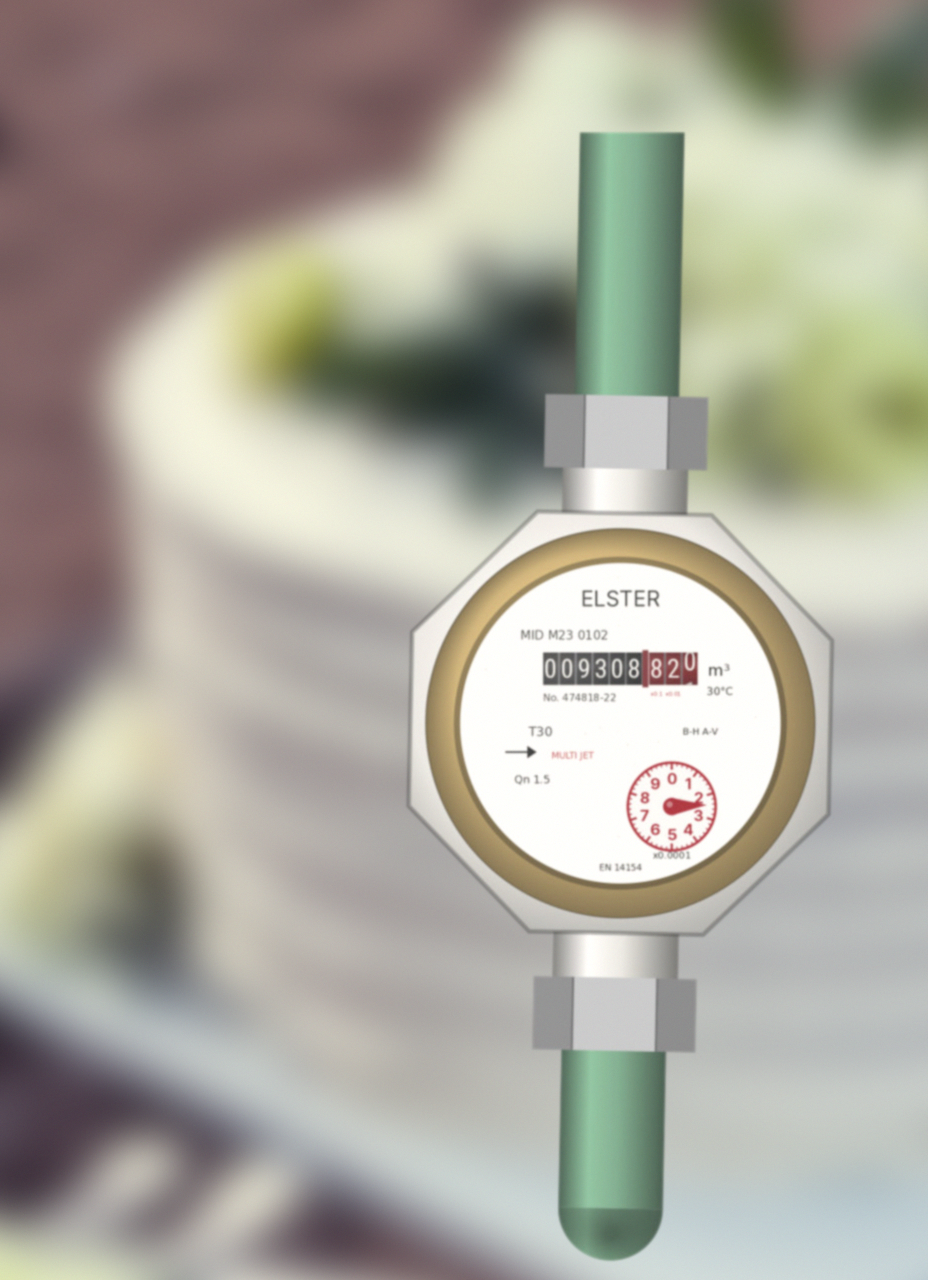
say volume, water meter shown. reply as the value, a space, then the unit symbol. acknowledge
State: 9308.8202 m³
